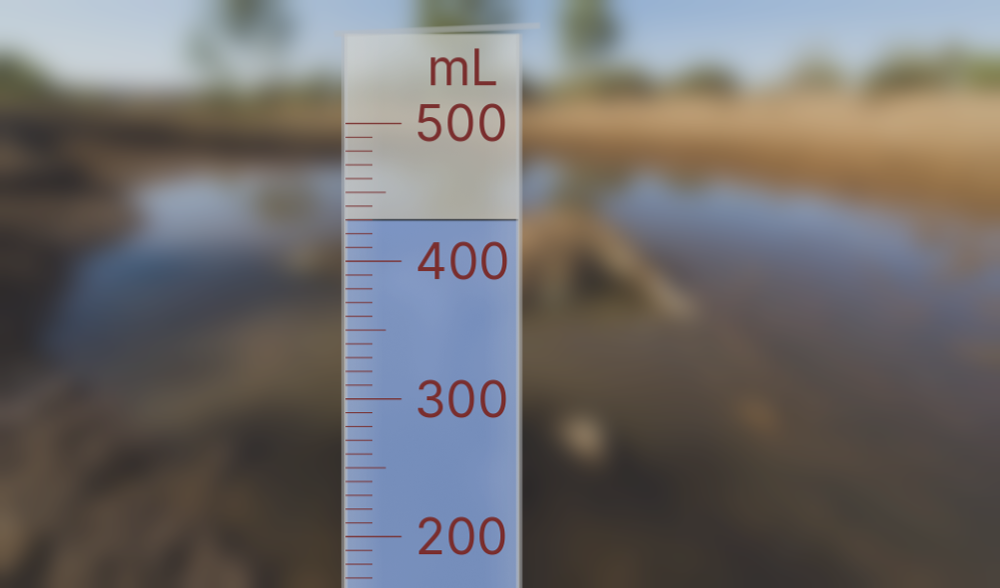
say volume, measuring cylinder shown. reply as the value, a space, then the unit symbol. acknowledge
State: 430 mL
